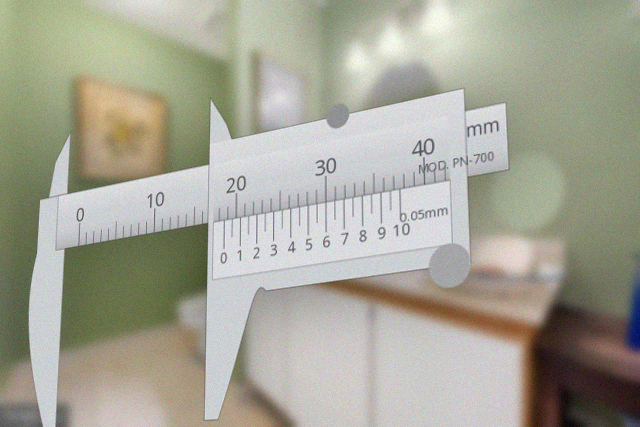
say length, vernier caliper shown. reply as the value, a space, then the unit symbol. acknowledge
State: 18.6 mm
